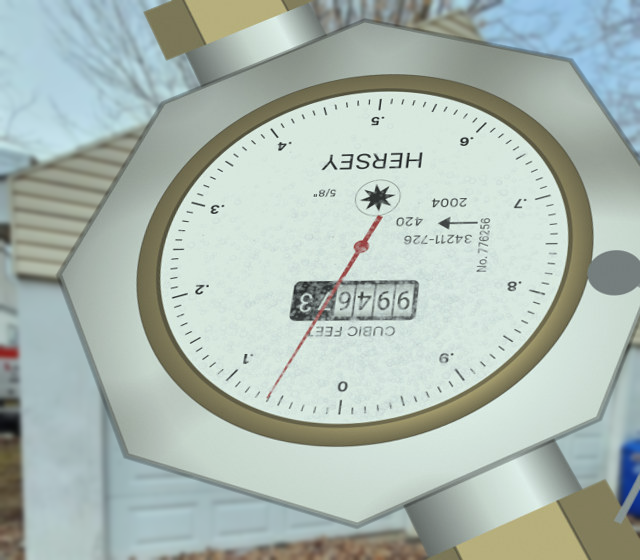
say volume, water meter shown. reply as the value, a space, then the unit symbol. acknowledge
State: 994673.06 ft³
